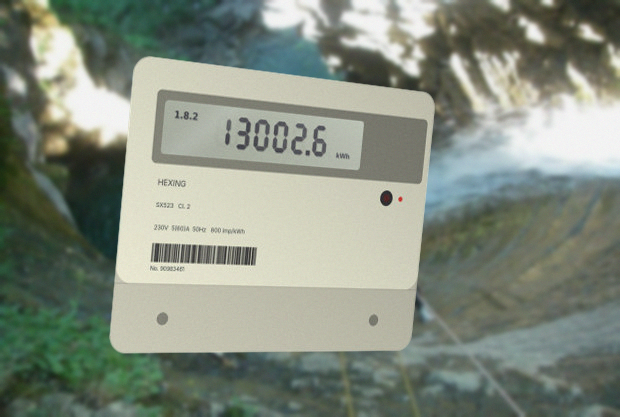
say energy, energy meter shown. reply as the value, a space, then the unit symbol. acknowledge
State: 13002.6 kWh
